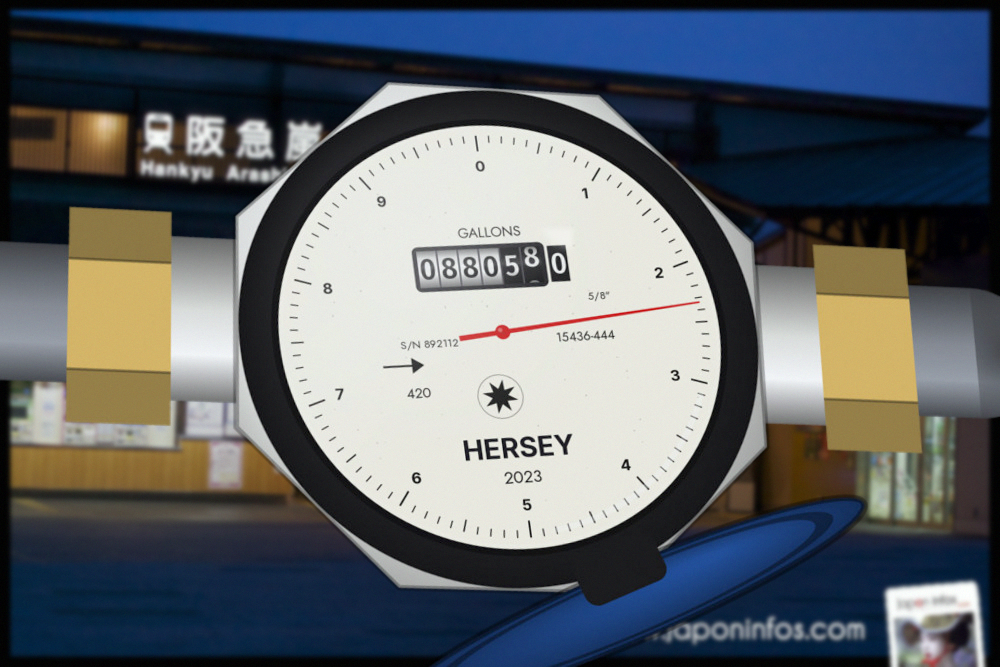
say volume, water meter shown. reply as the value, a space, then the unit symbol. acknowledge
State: 880582.3 gal
